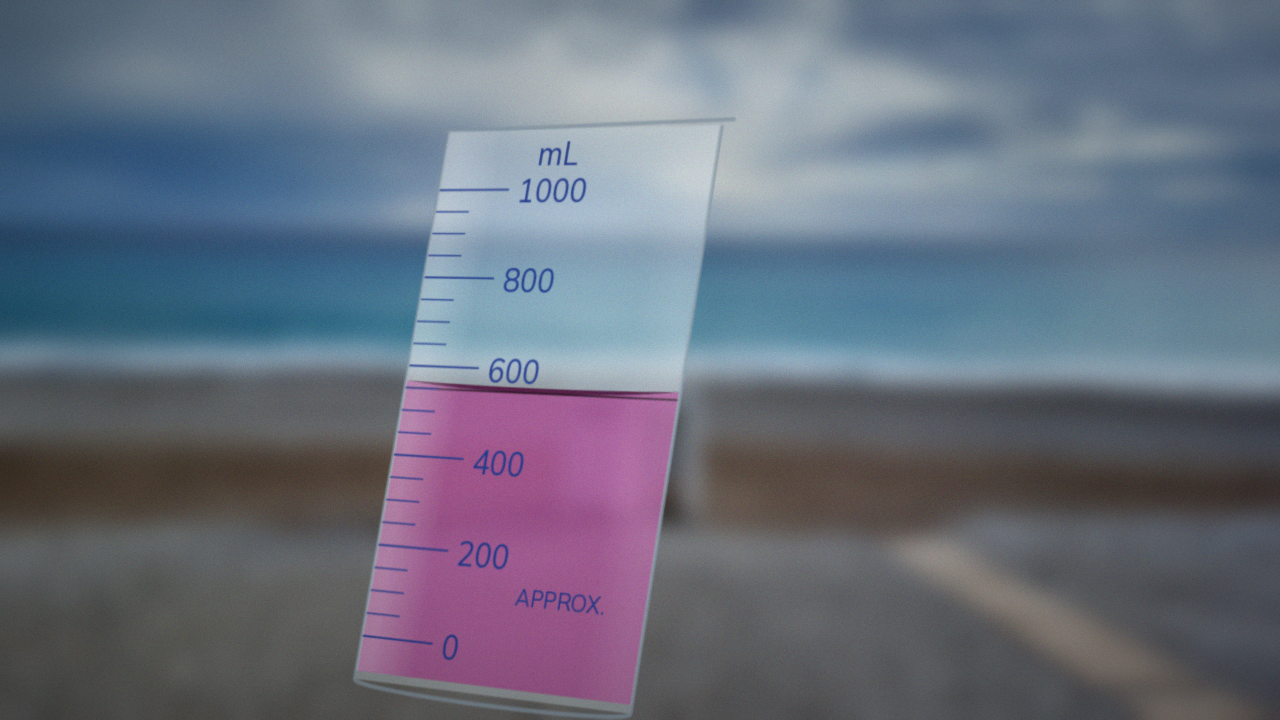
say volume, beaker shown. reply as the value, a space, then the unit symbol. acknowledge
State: 550 mL
